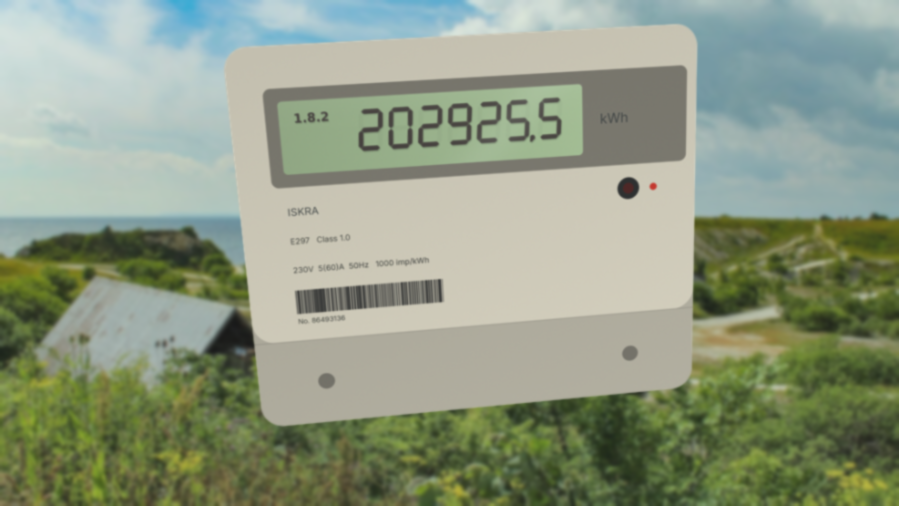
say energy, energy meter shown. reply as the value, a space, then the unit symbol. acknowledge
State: 202925.5 kWh
